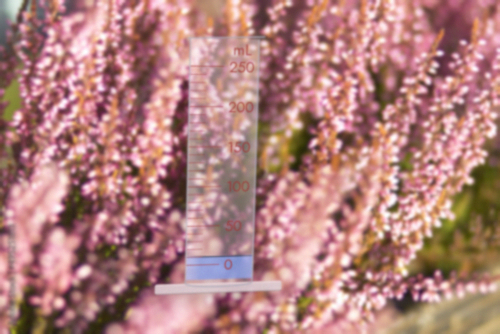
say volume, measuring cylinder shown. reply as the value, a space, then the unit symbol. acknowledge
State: 10 mL
